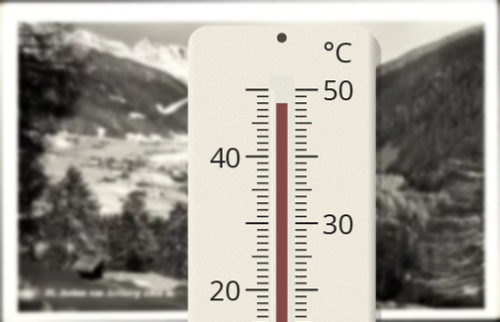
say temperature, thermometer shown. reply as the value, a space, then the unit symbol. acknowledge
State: 48 °C
